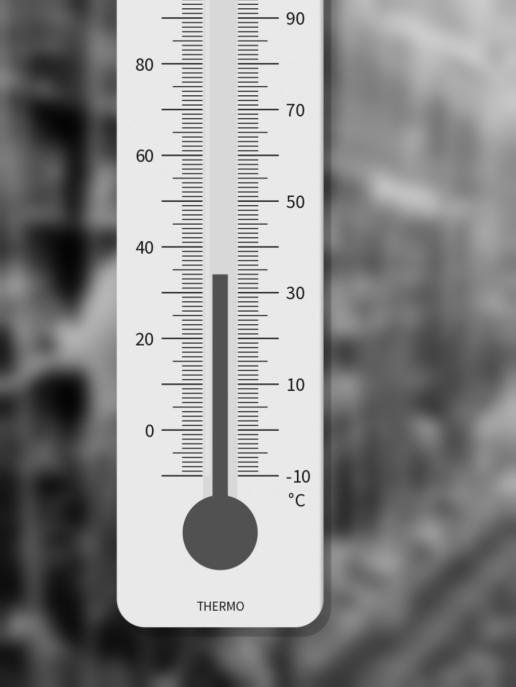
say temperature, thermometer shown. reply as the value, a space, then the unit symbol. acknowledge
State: 34 °C
